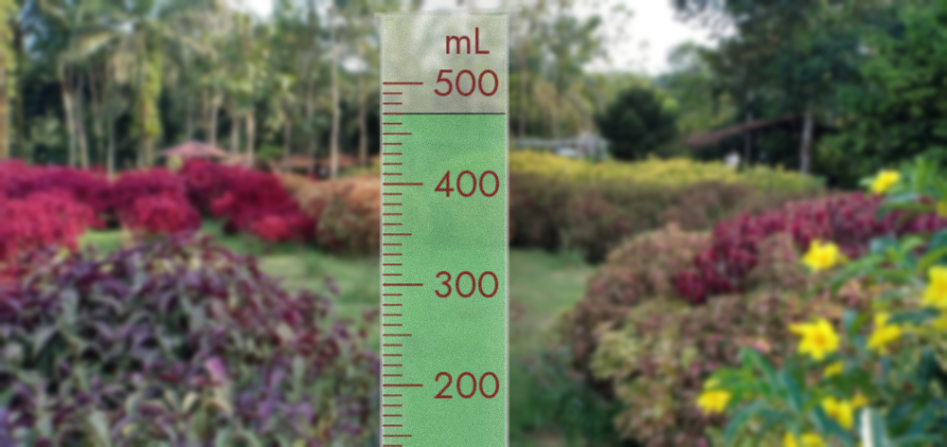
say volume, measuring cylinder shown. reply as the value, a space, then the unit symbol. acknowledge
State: 470 mL
